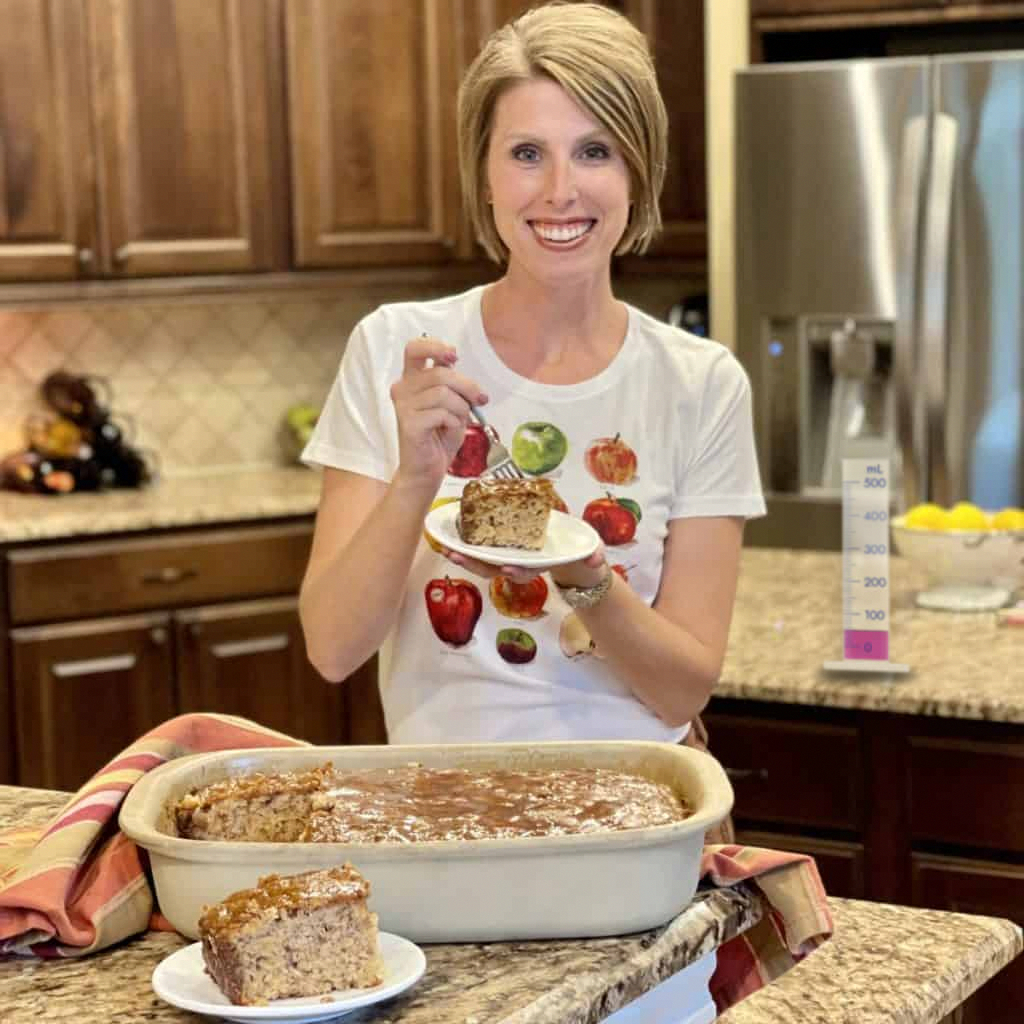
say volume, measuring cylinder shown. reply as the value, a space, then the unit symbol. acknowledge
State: 50 mL
